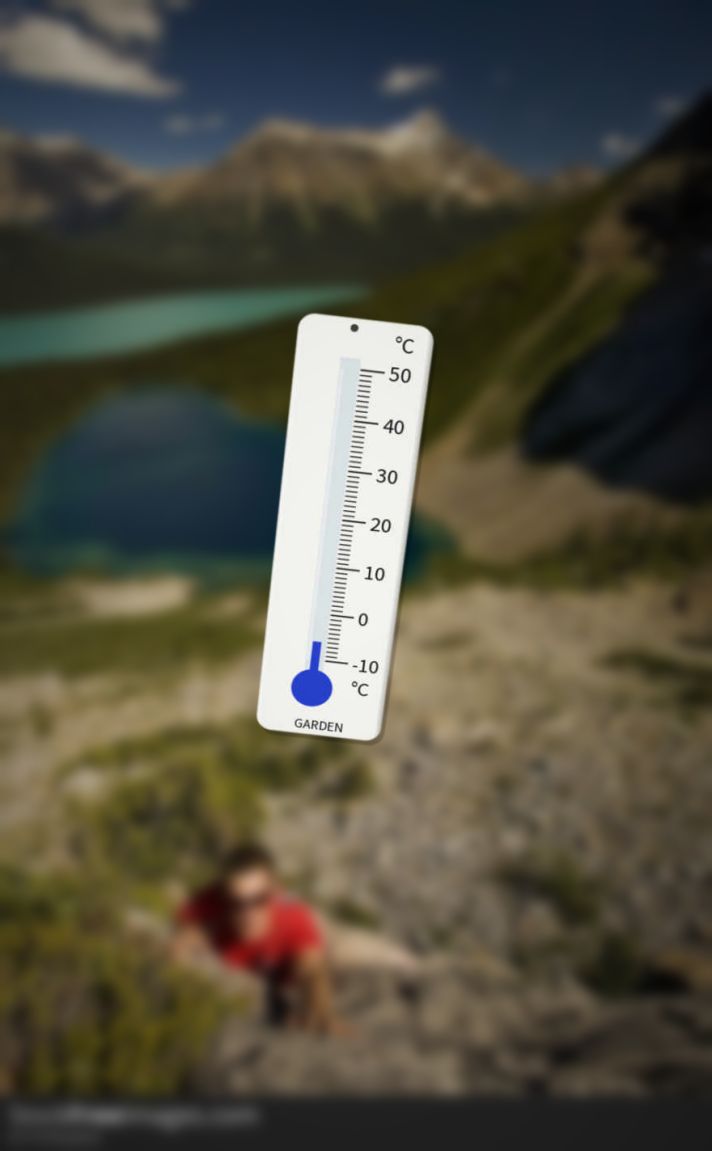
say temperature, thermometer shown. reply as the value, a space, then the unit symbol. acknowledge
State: -6 °C
